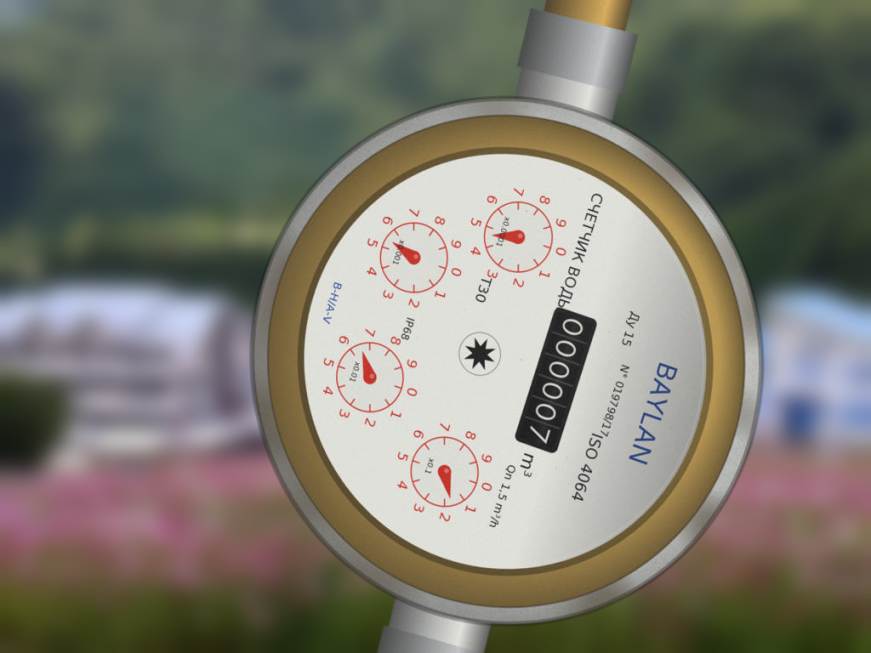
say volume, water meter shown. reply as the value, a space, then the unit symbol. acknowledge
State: 7.1654 m³
